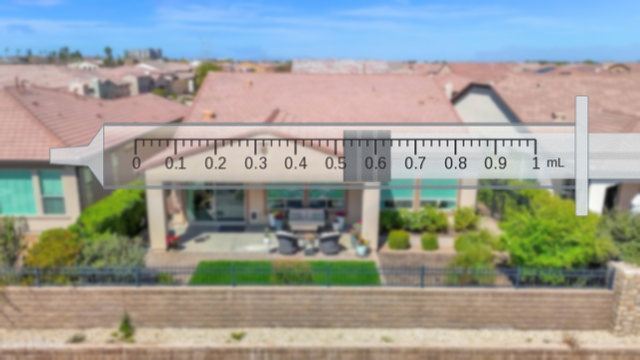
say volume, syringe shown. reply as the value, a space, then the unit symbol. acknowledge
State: 0.52 mL
